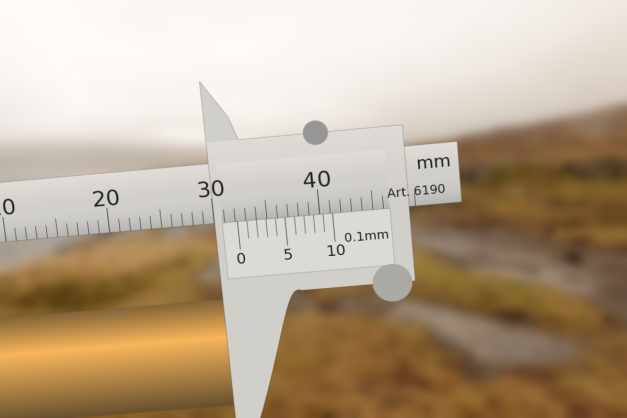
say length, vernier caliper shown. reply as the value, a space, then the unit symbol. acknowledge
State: 32.2 mm
